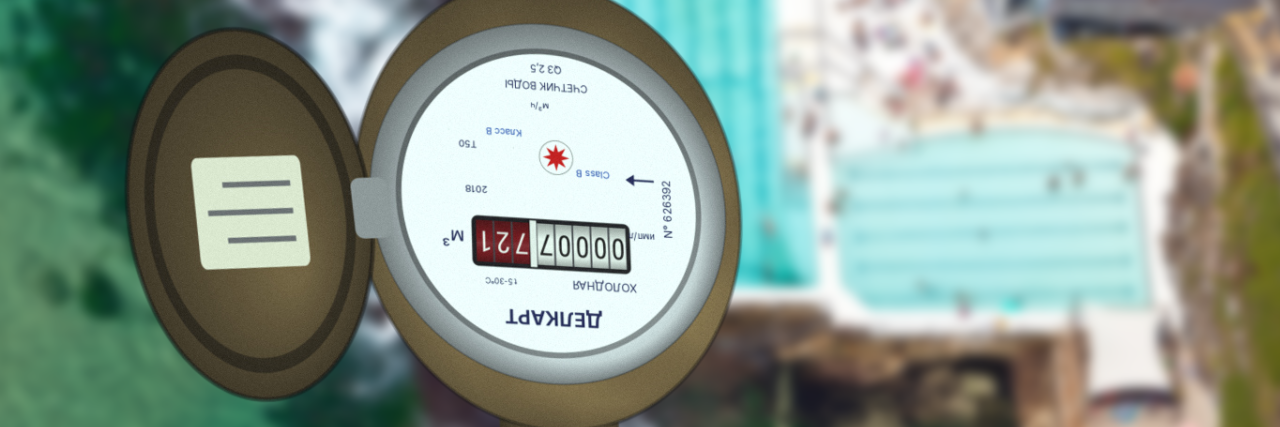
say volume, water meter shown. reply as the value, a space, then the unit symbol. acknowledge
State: 7.721 m³
